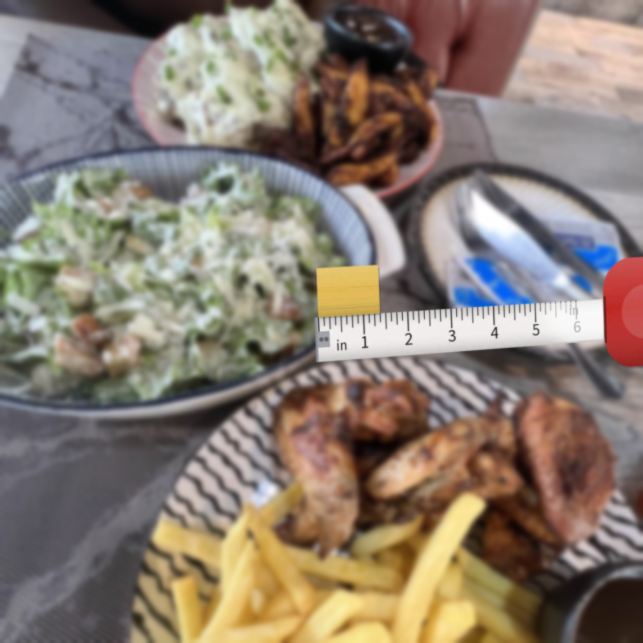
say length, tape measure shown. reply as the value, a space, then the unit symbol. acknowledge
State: 1.375 in
